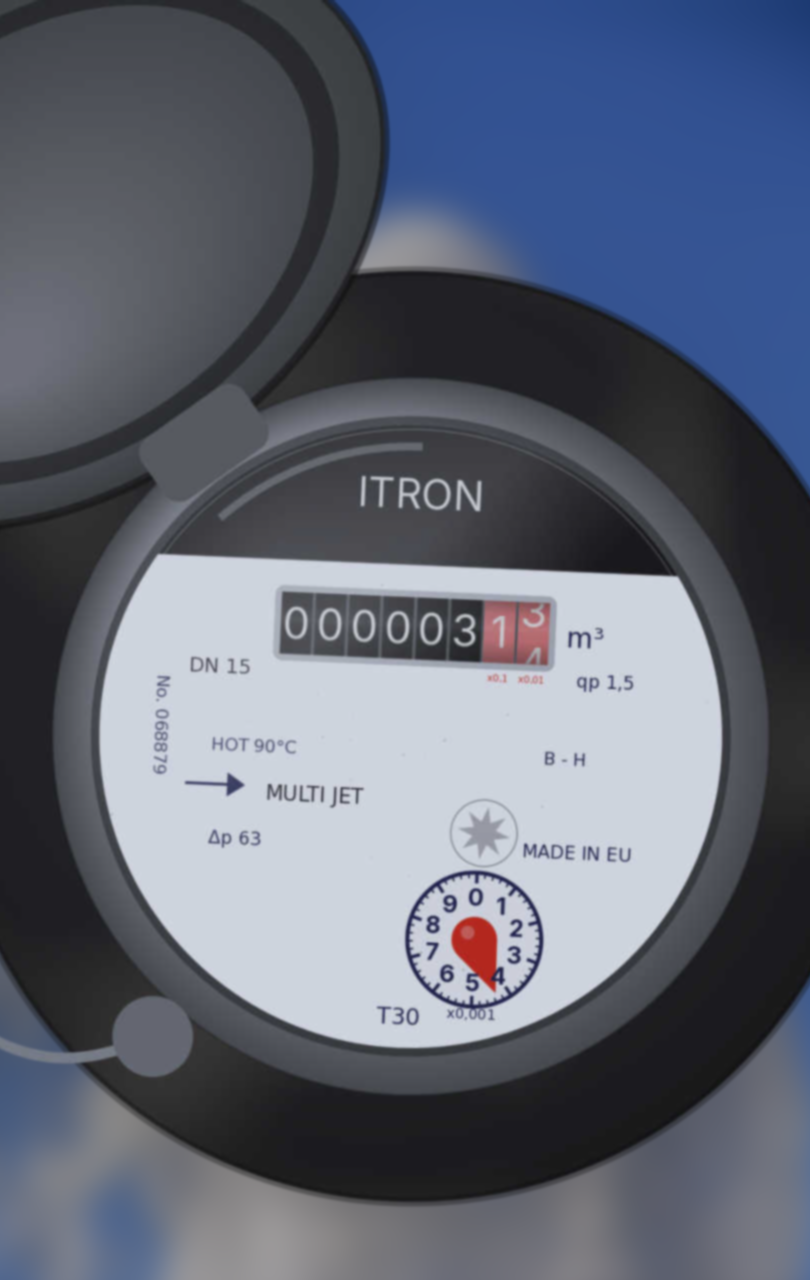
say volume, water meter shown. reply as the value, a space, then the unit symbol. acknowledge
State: 3.134 m³
